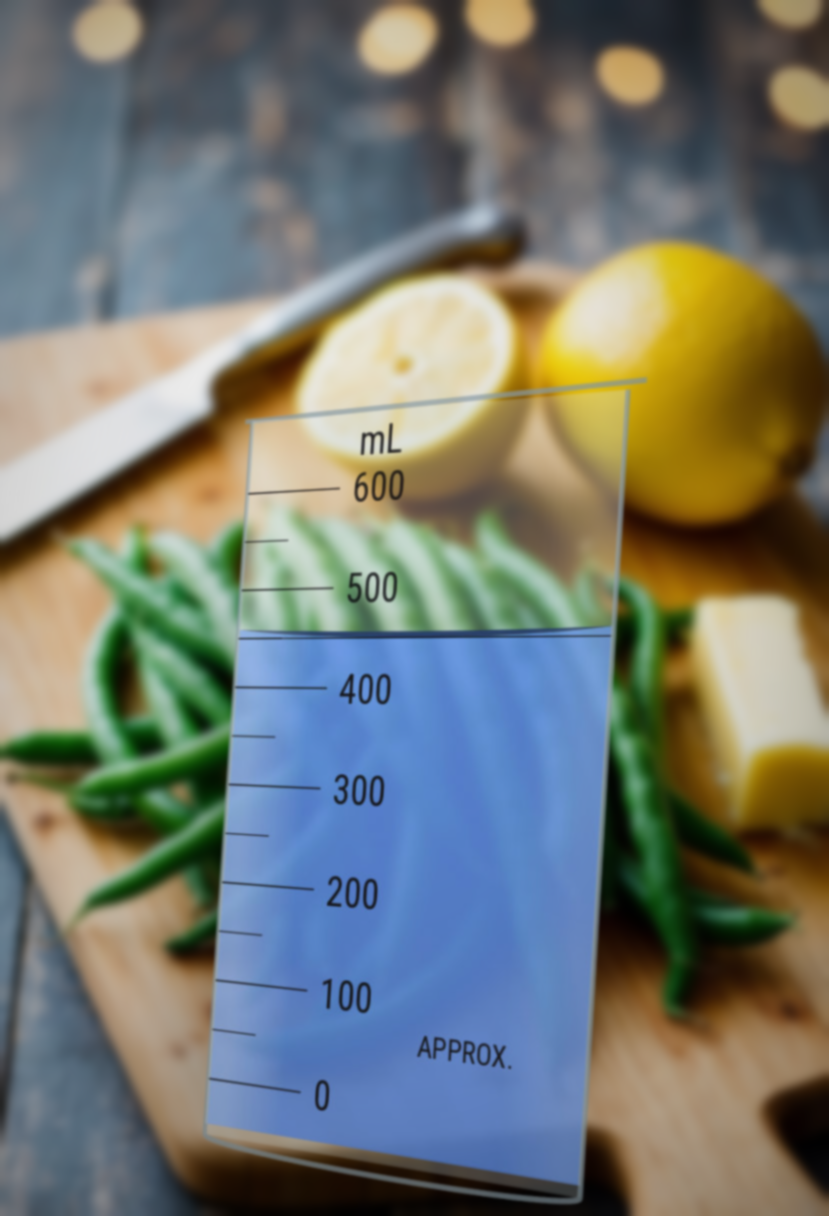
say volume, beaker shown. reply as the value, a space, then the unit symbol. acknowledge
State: 450 mL
